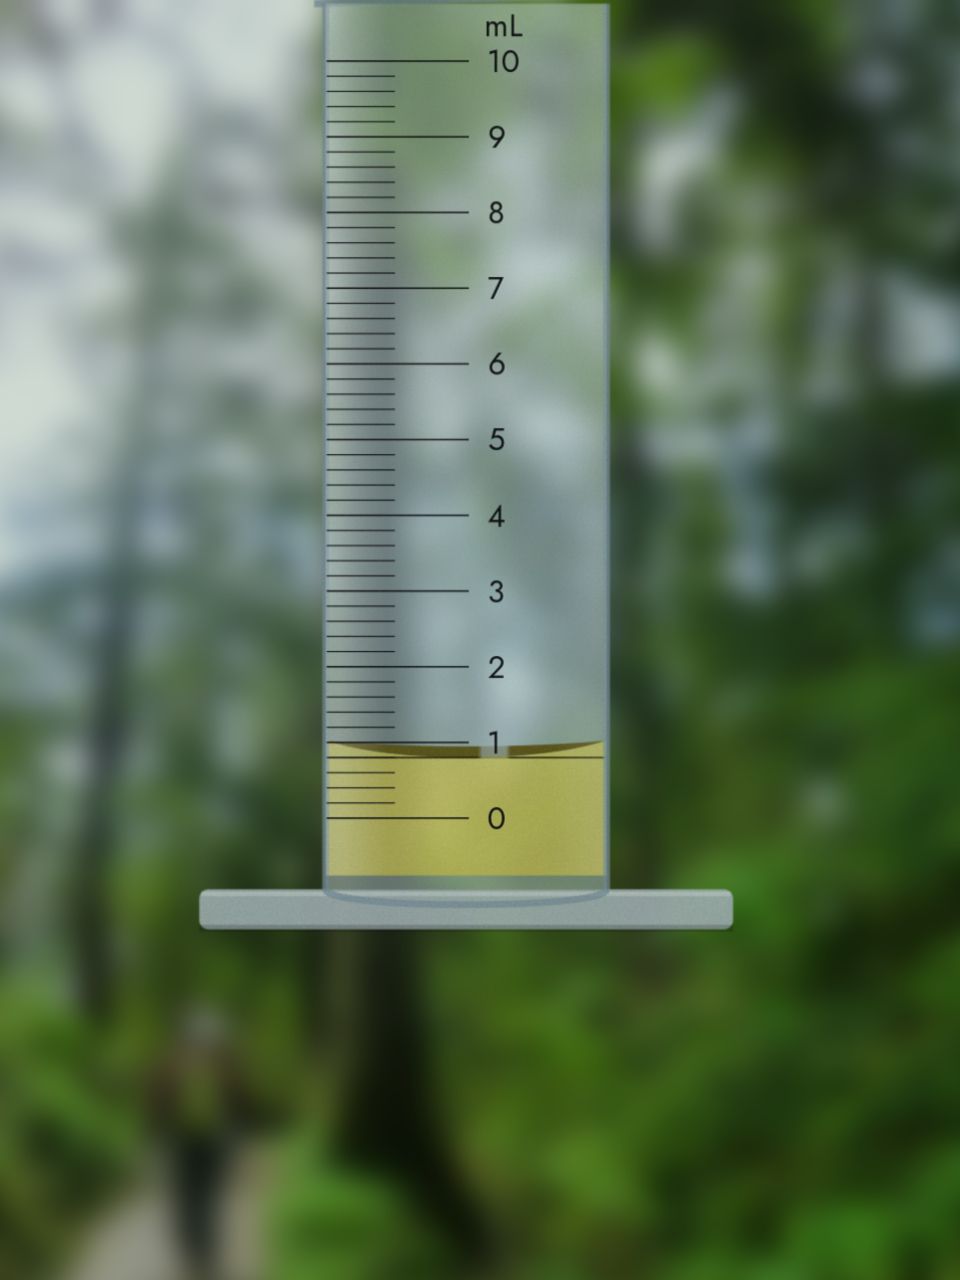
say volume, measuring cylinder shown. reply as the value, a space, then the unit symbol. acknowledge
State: 0.8 mL
